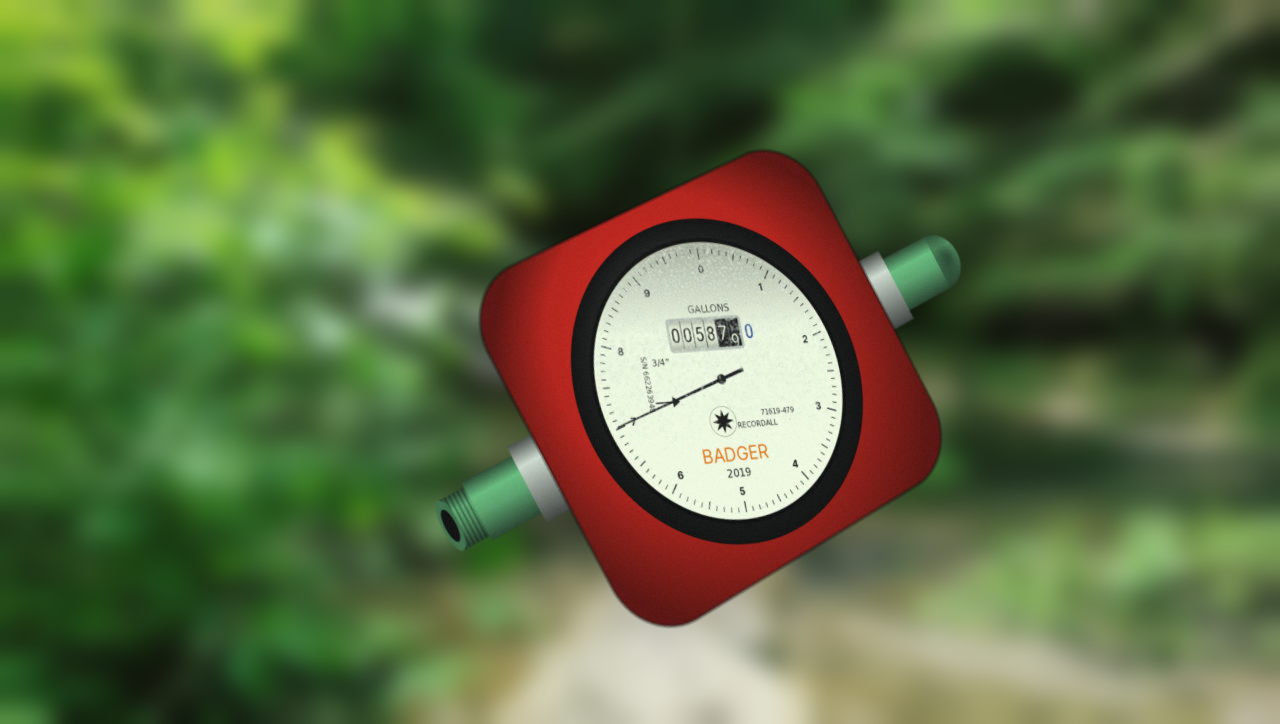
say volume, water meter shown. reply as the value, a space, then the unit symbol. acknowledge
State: 58787.0 gal
